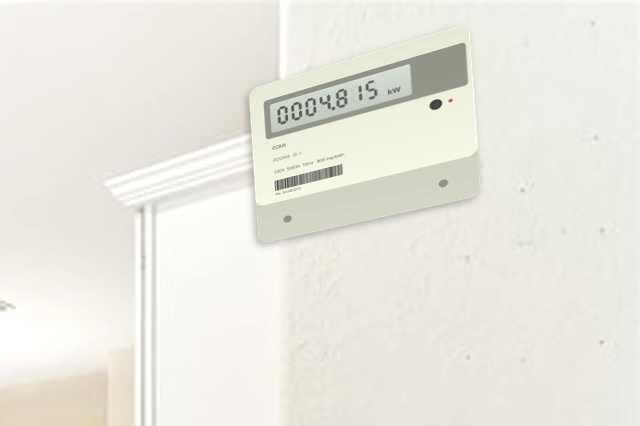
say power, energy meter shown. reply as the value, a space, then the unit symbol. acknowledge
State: 4.815 kW
